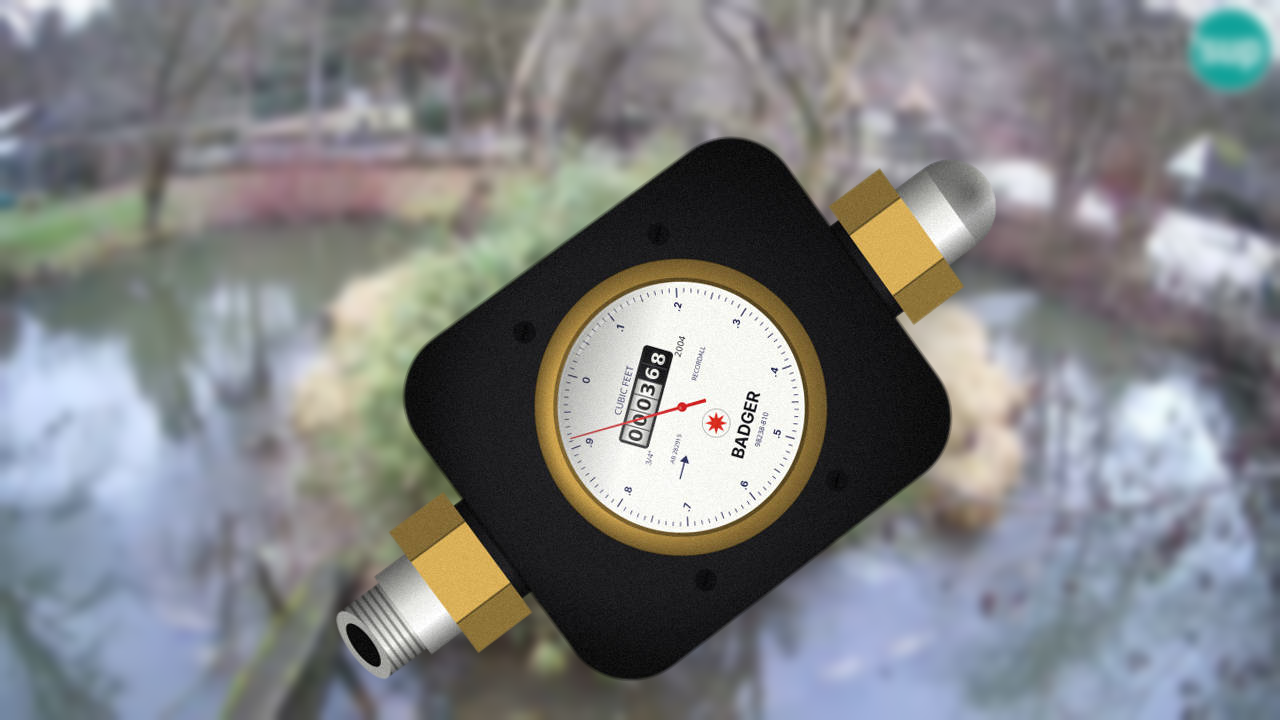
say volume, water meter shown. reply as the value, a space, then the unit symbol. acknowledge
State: 367.91 ft³
